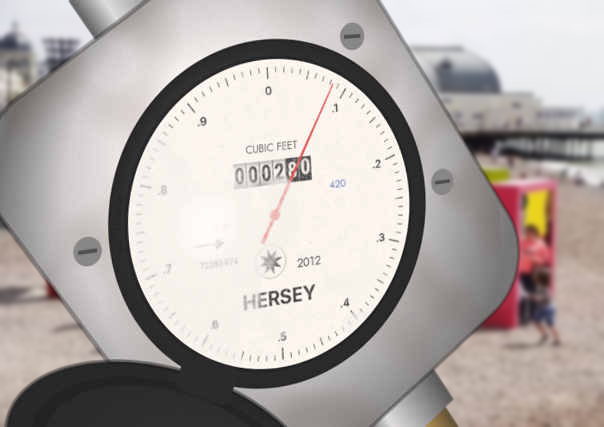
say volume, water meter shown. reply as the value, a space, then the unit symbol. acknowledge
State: 280.08 ft³
